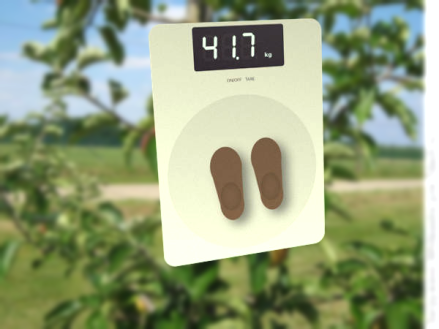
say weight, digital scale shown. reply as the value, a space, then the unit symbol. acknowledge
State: 41.7 kg
